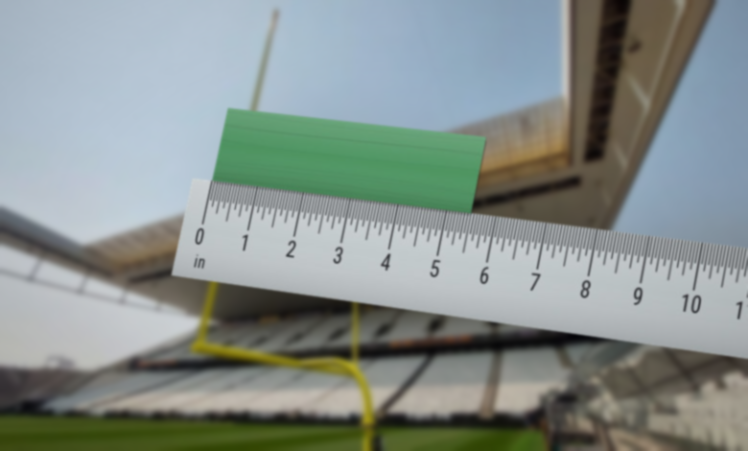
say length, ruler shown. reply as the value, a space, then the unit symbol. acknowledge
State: 5.5 in
